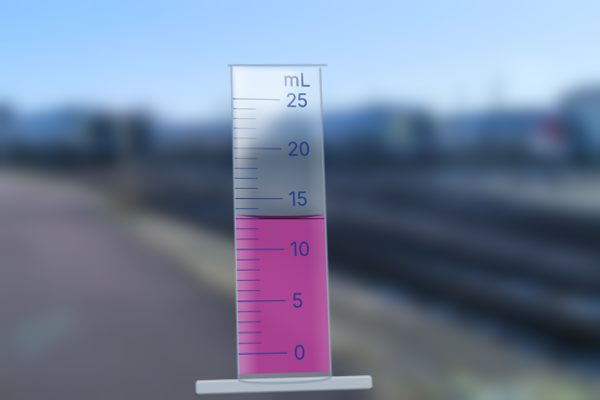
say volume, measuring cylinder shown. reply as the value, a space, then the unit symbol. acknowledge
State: 13 mL
